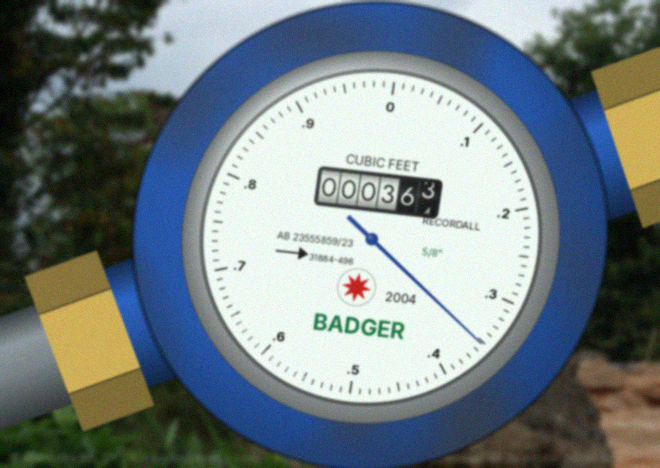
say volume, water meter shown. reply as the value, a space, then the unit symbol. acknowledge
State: 363.35 ft³
